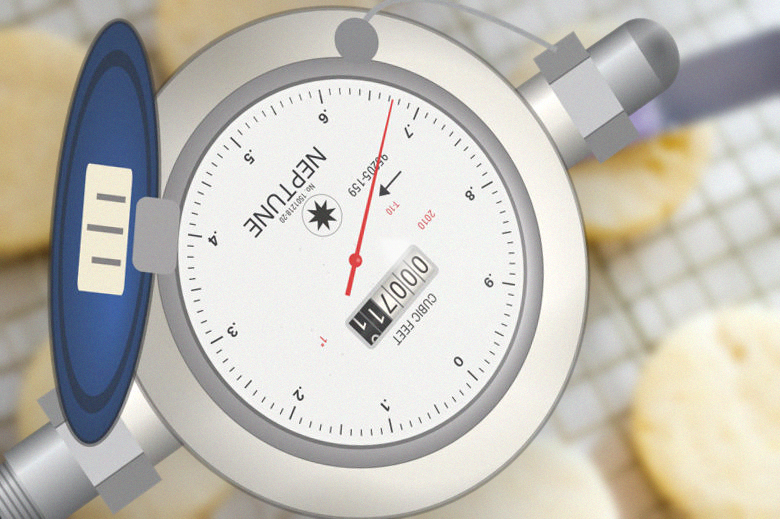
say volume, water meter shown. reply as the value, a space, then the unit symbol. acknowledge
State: 710.67 ft³
